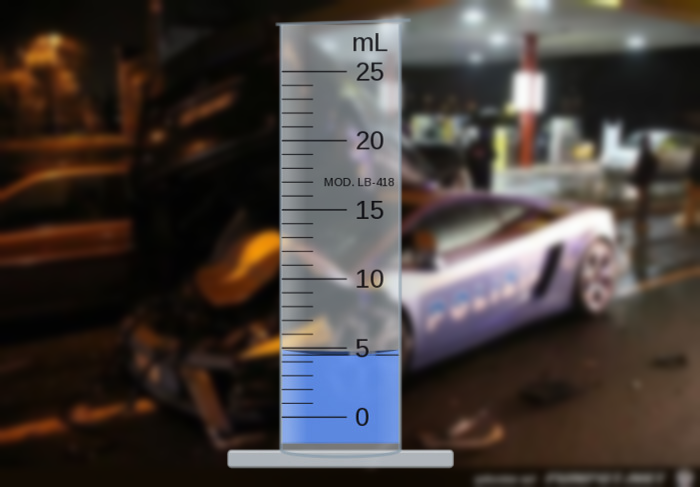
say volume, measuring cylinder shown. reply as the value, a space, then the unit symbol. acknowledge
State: 4.5 mL
